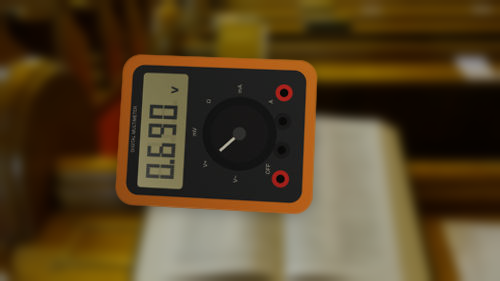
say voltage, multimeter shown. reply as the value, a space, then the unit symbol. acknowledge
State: 0.690 V
